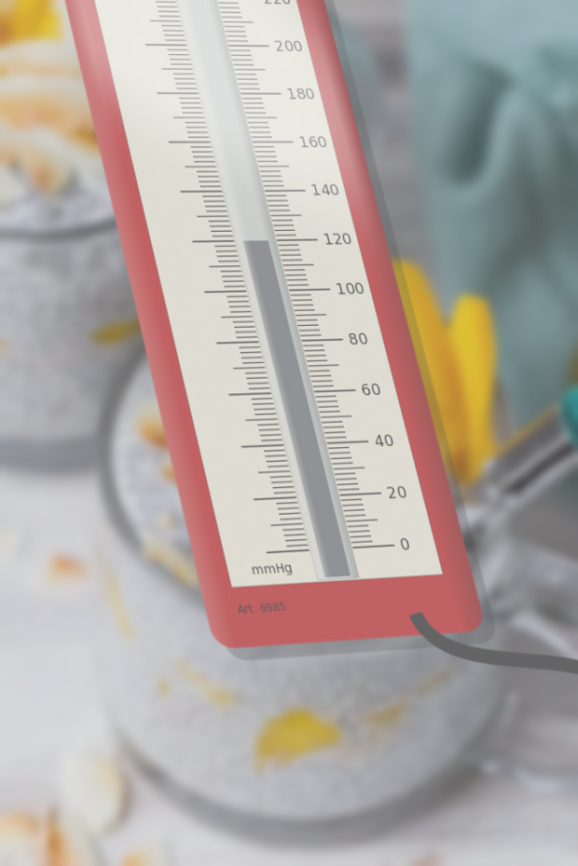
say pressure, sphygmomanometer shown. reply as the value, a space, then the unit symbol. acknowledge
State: 120 mmHg
